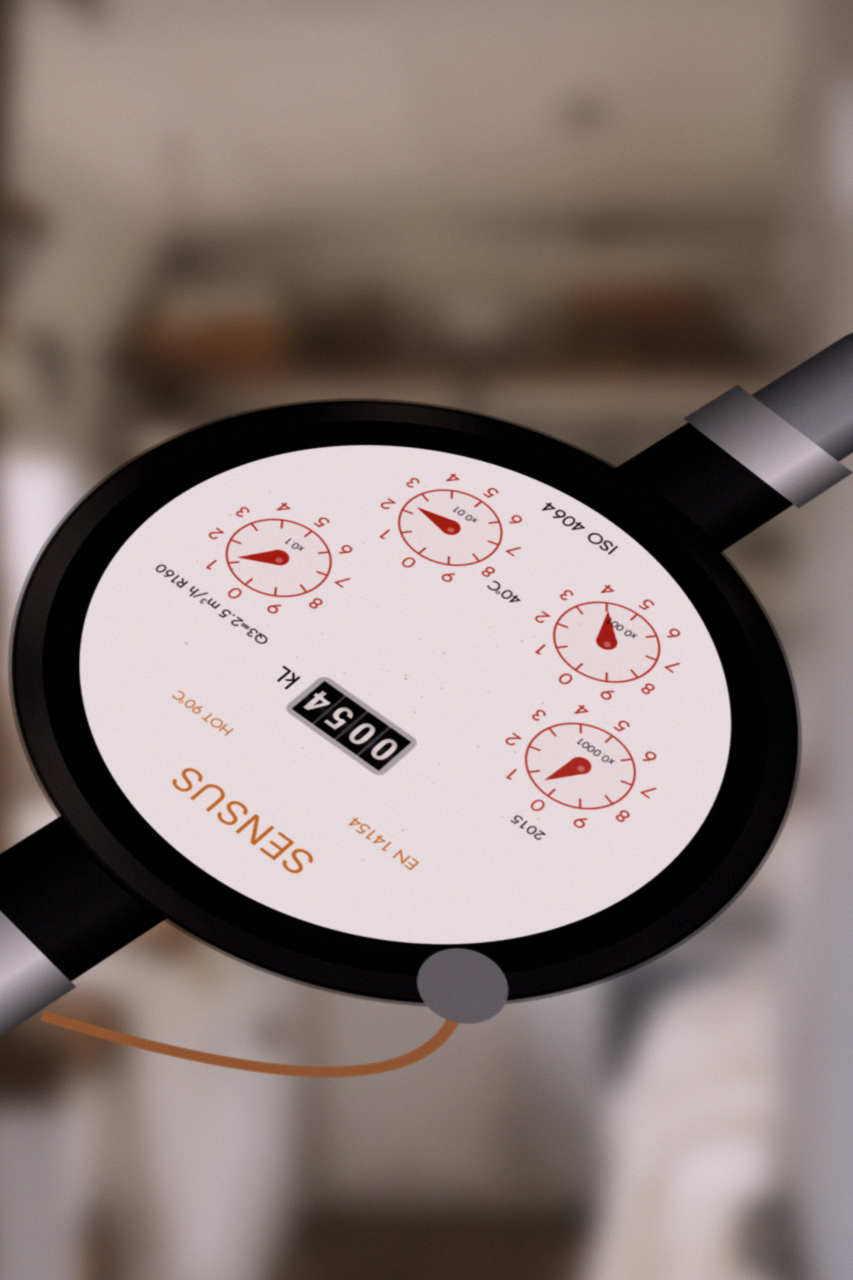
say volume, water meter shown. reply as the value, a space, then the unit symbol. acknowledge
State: 54.1240 kL
